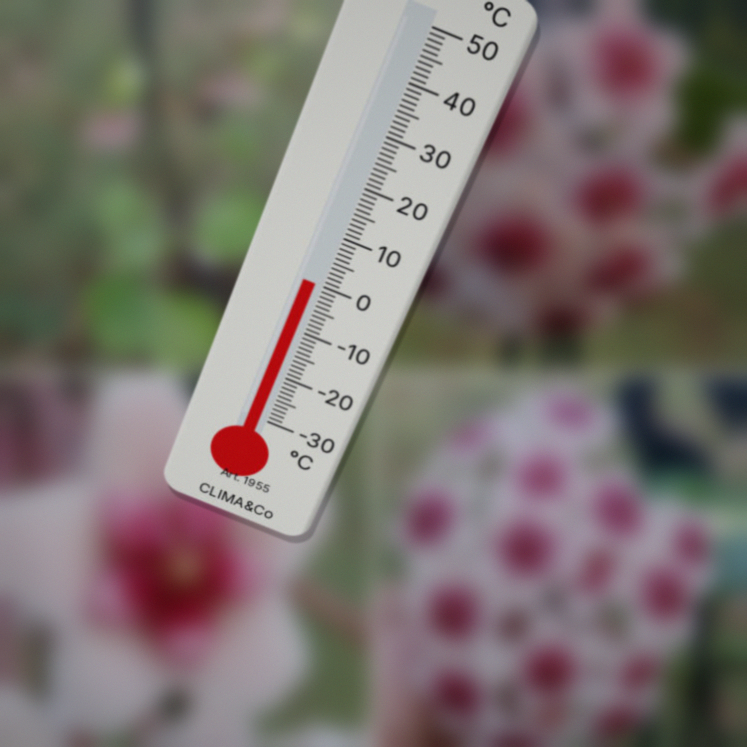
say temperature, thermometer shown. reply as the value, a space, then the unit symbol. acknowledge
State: 0 °C
